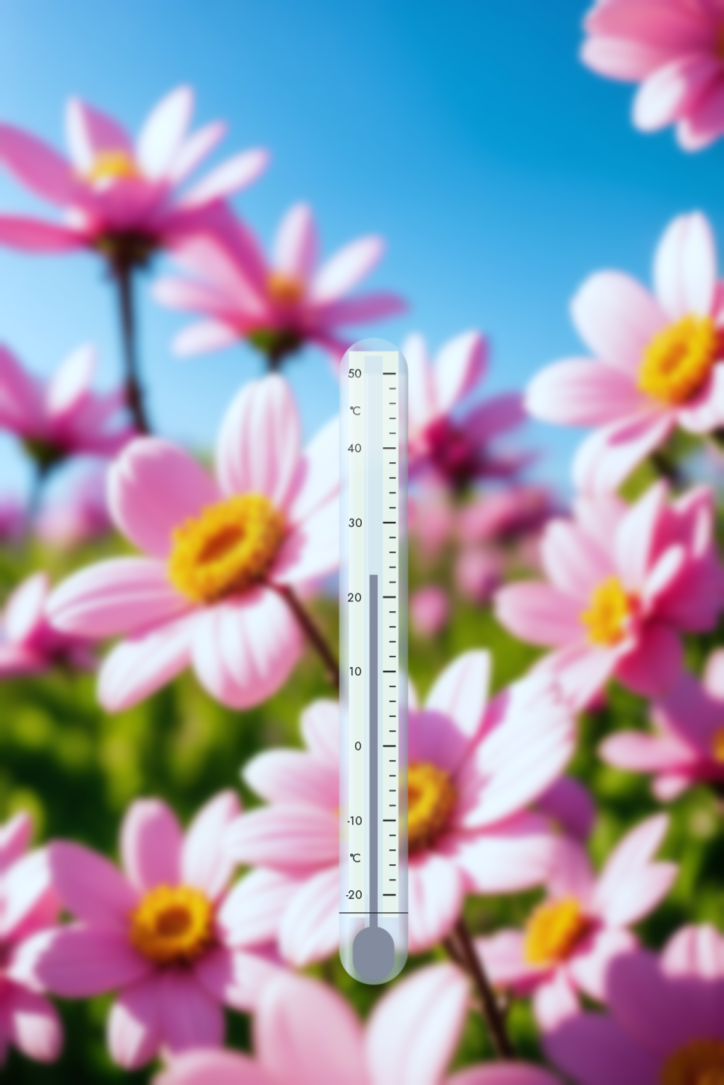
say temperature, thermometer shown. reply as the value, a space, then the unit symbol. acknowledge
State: 23 °C
